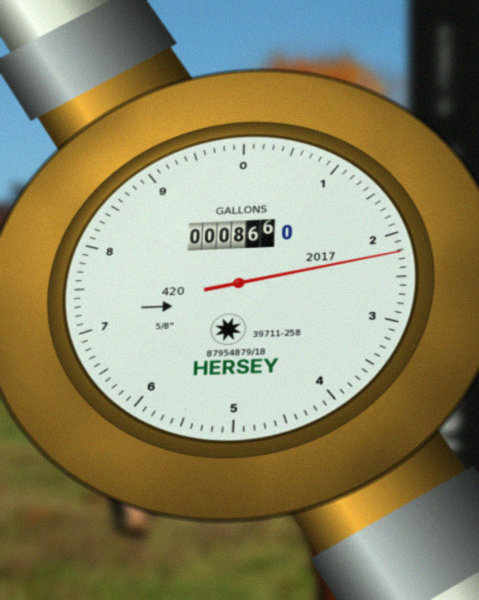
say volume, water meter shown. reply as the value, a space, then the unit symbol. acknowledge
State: 8662.2 gal
